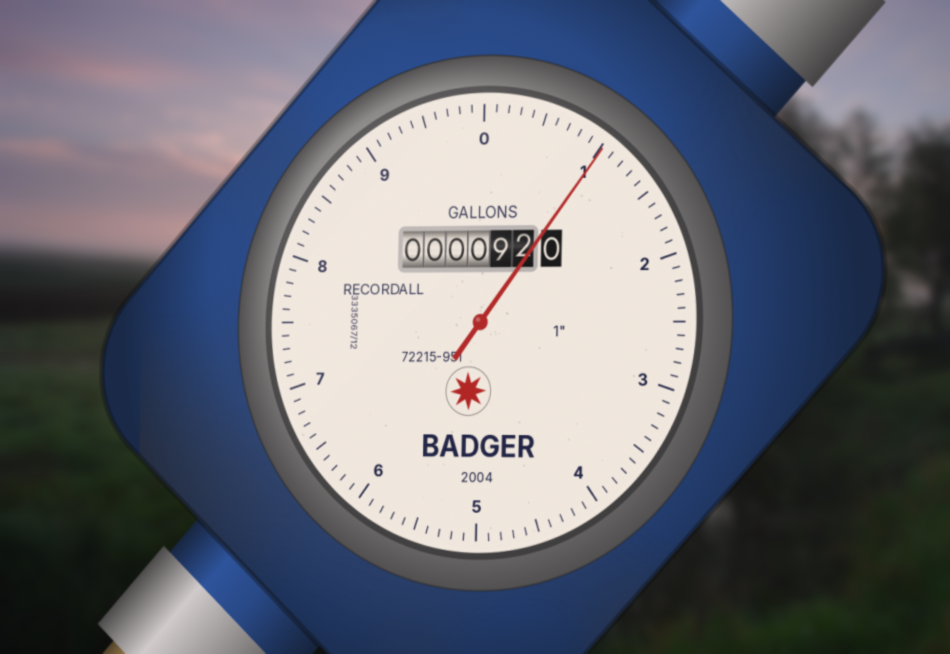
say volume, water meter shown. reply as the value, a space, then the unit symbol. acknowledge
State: 921.0 gal
